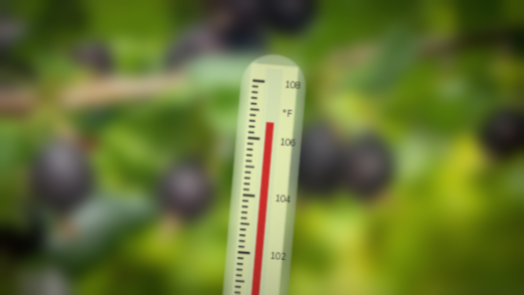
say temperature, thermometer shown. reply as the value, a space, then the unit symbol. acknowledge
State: 106.6 °F
